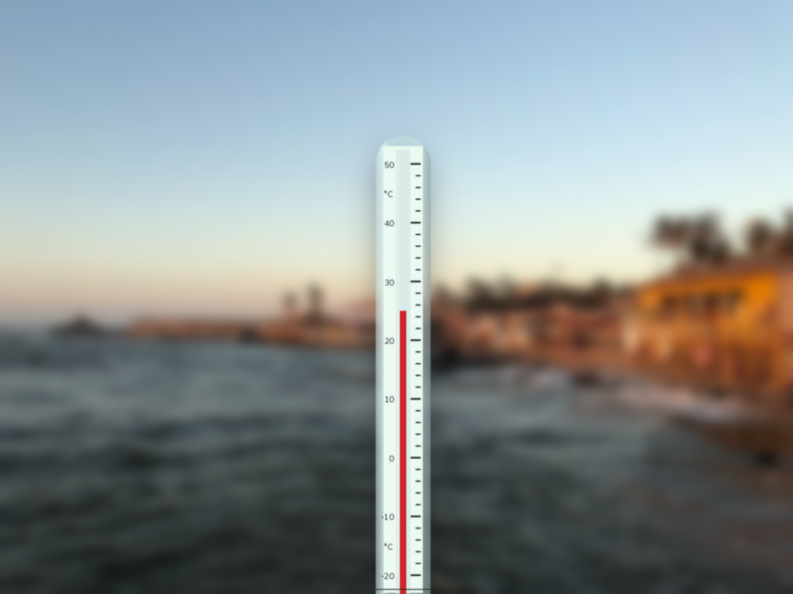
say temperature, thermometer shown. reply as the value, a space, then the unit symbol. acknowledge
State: 25 °C
